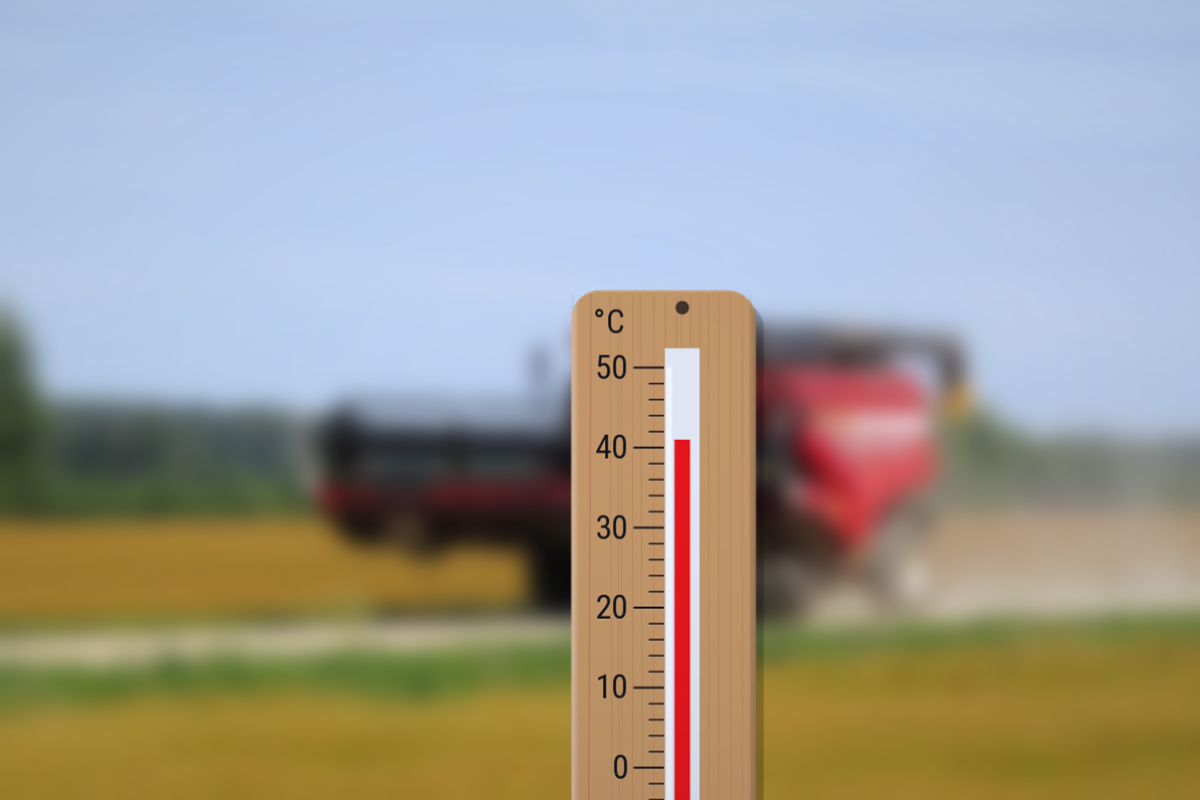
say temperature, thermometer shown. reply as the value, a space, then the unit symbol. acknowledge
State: 41 °C
